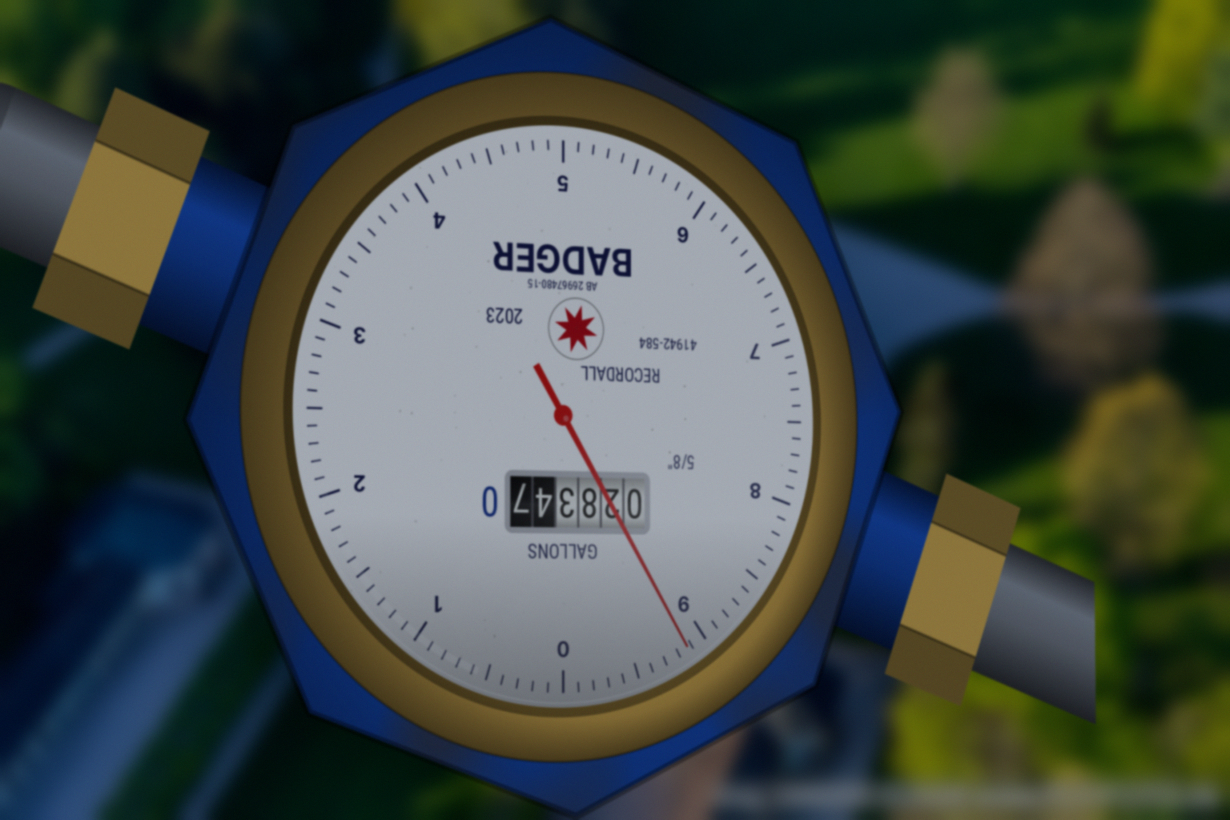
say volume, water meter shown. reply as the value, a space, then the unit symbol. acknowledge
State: 283469.1 gal
